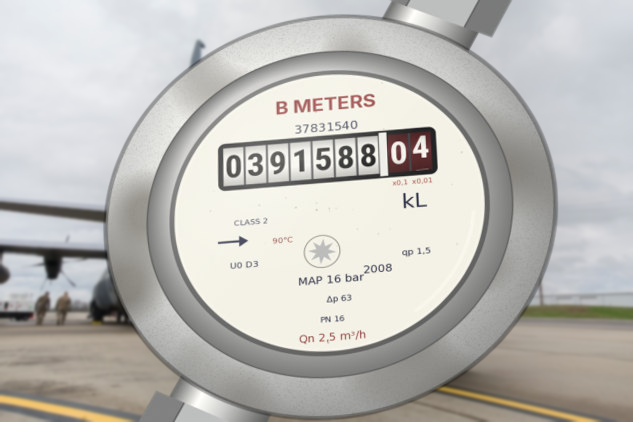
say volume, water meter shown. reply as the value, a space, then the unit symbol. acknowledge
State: 391588.04 kL
